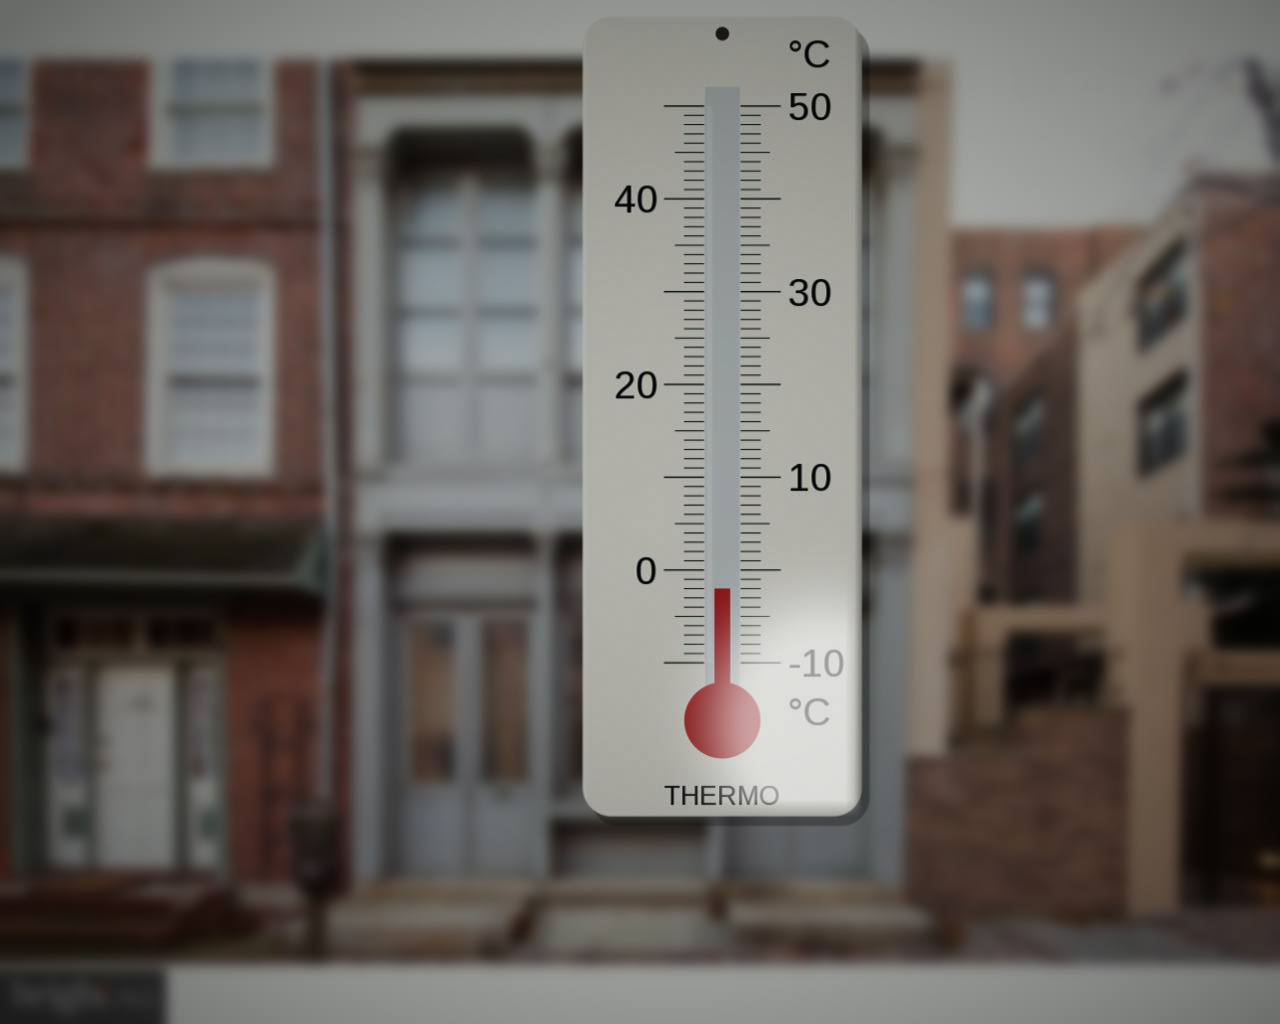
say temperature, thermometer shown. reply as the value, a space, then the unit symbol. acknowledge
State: -2 °C
